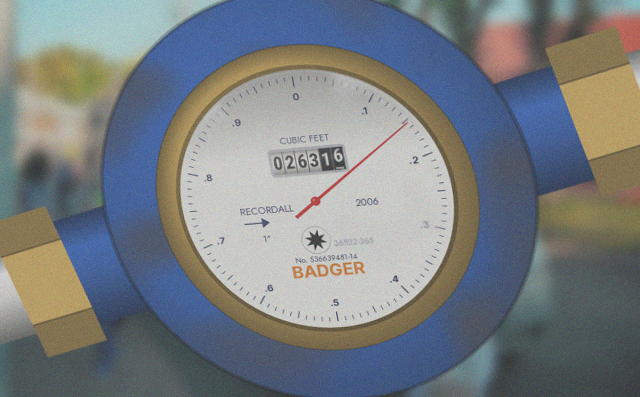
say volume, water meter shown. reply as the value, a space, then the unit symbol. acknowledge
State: 26316.15 ft³
